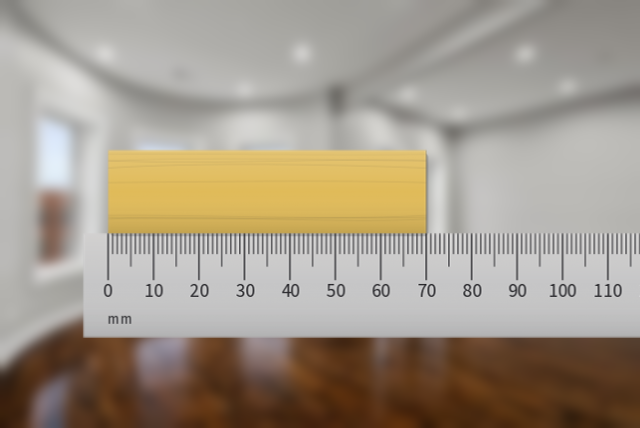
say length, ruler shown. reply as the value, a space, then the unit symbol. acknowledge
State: 70 mm
